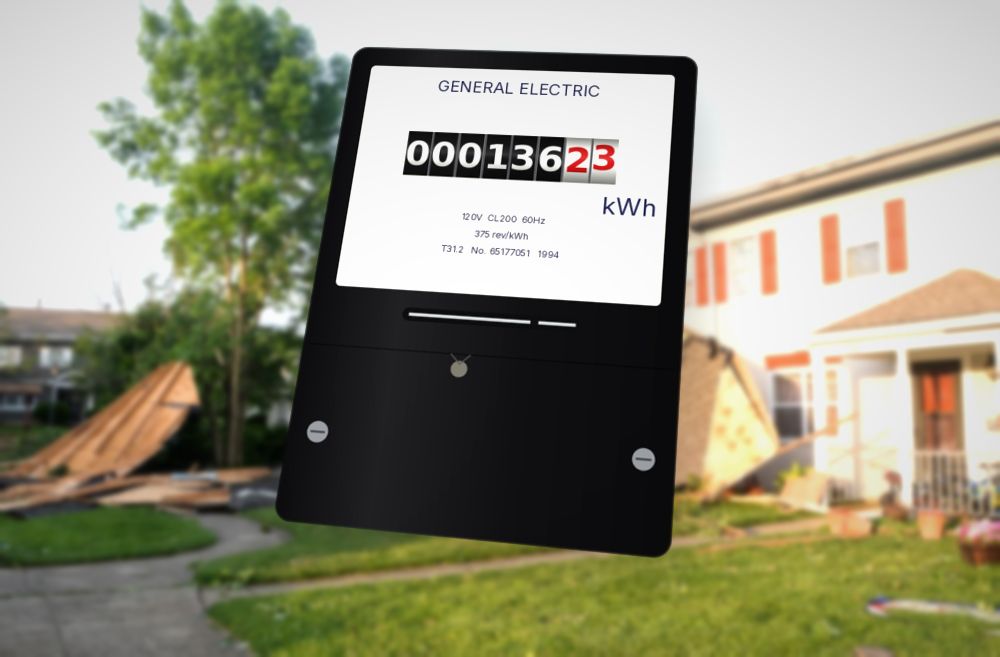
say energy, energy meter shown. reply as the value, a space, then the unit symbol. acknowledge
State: 136.23 kWh
